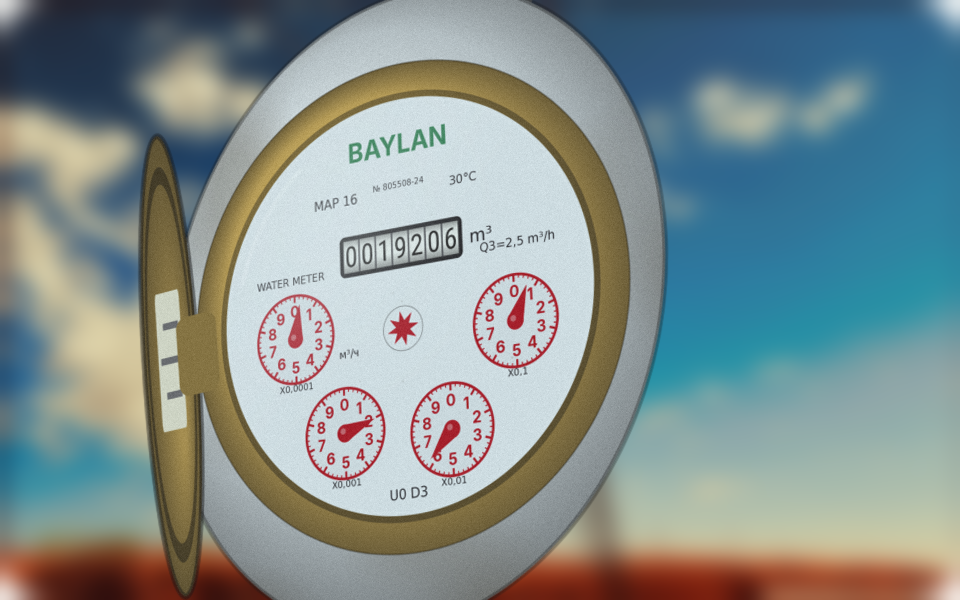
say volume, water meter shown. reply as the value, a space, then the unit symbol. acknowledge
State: 19206.0620 m³
